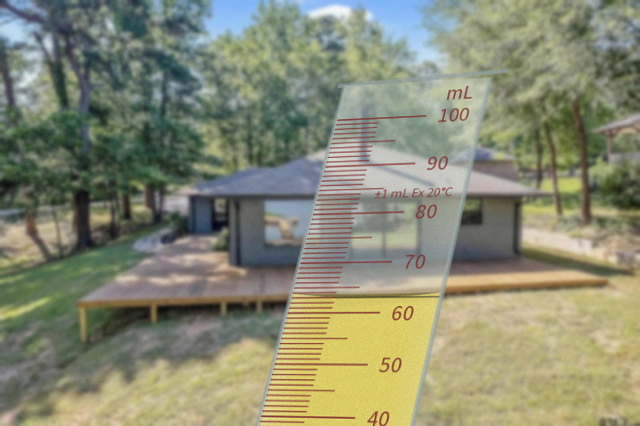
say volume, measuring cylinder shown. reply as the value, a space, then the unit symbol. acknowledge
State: 63 mL
